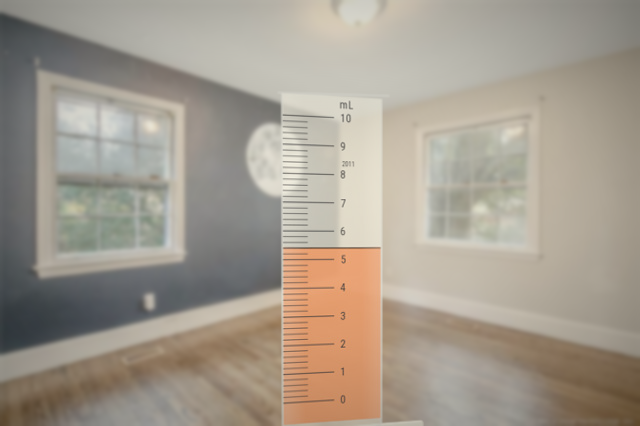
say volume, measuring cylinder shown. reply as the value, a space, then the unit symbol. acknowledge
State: 5.4 mL
